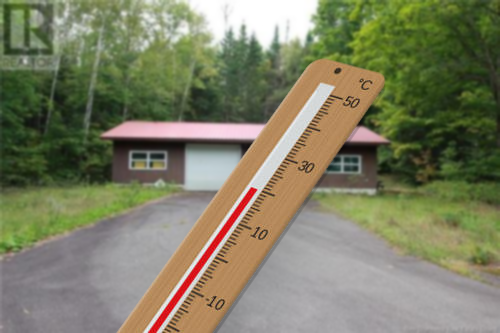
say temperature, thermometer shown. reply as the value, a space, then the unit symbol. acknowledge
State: 20 °C
